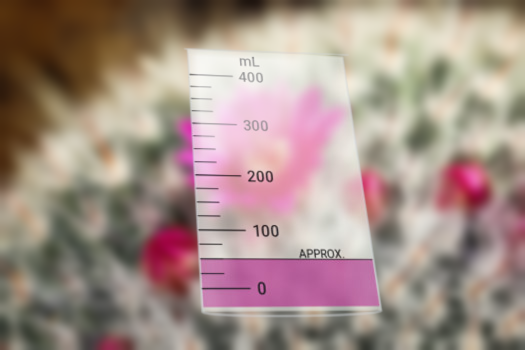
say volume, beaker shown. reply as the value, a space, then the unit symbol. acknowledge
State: 50 mL
